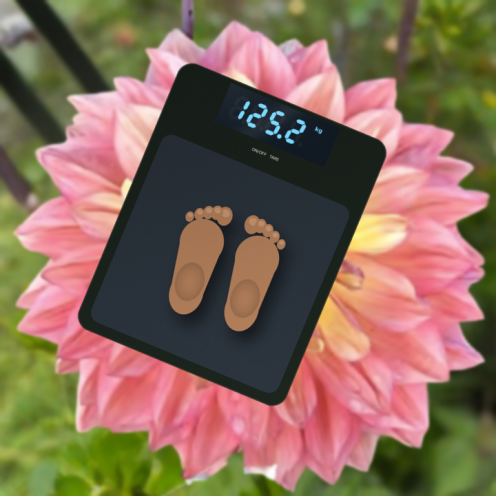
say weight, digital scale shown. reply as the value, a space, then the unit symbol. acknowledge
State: 125.2 kg
